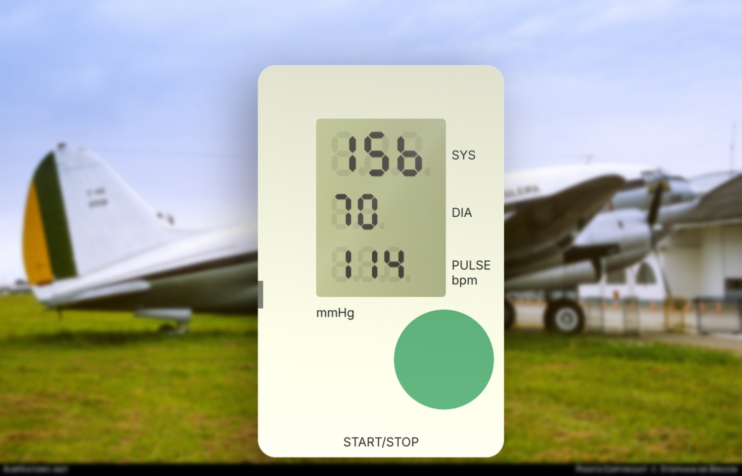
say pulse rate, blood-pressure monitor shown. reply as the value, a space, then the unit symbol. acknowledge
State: 114 bpm
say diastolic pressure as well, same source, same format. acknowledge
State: 70 mmHg
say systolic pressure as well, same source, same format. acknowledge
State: 156 mmHg
